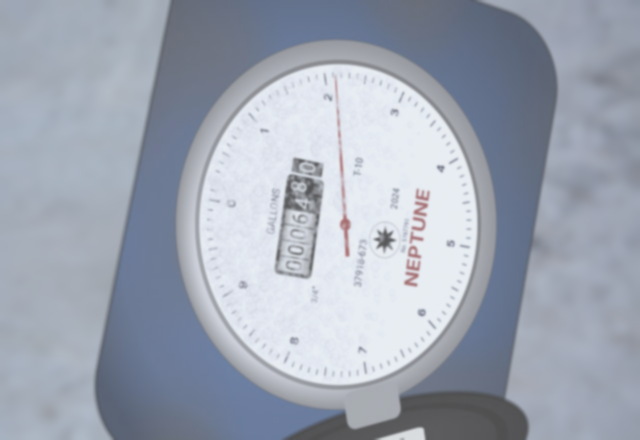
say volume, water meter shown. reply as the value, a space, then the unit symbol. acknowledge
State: 6482.1 gal
